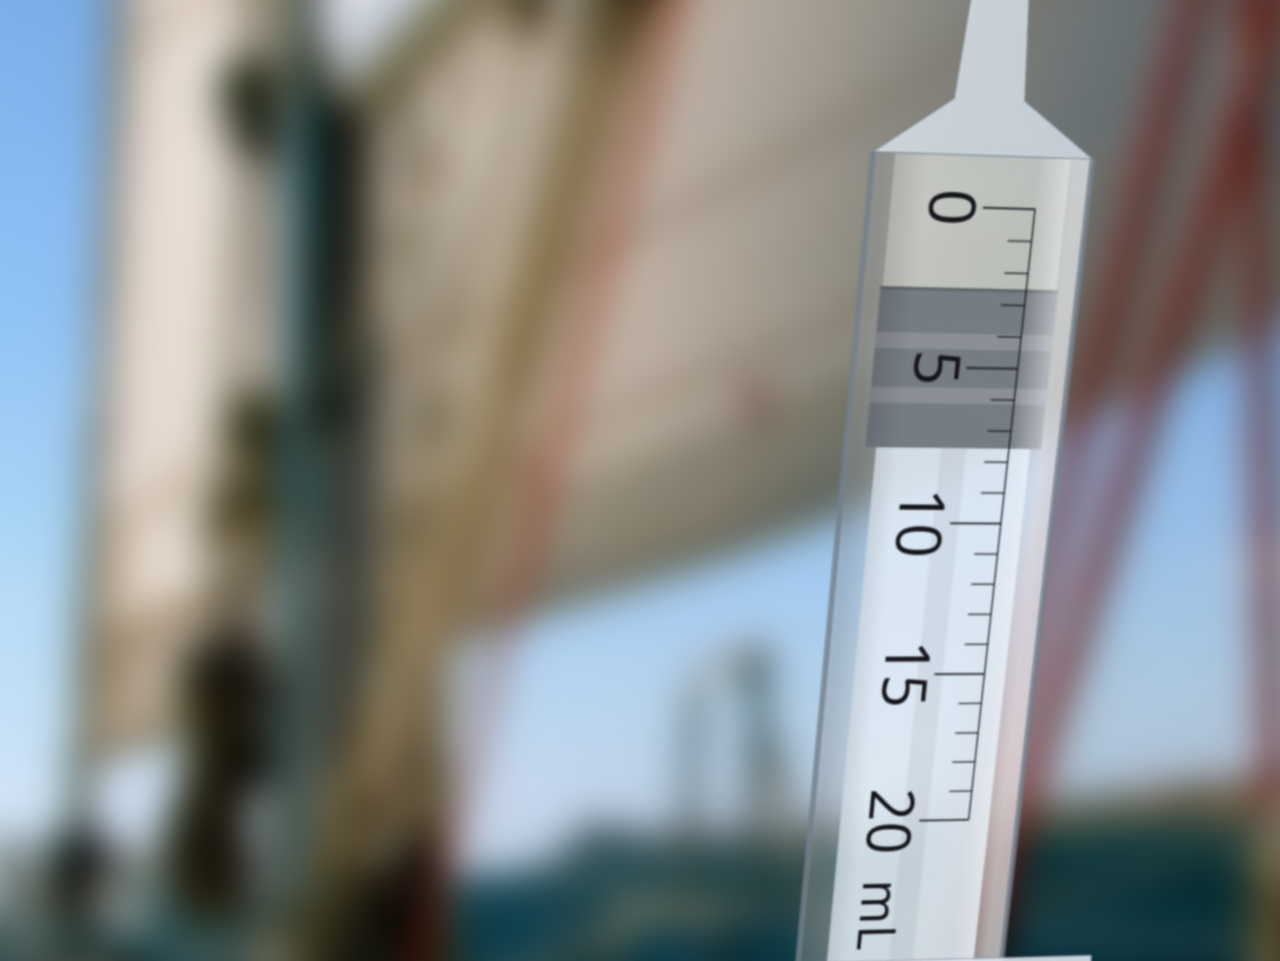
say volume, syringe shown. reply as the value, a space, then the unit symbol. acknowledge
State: 2.5 mL
